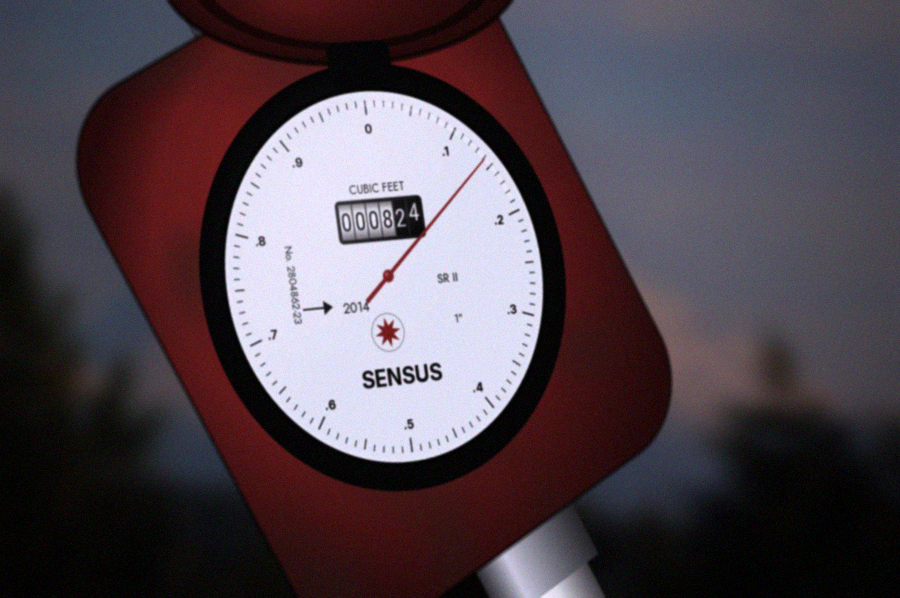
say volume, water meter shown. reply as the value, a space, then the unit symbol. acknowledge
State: 824.14 ft³
